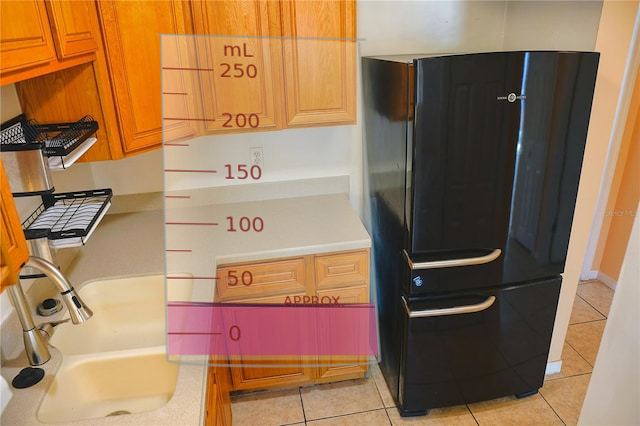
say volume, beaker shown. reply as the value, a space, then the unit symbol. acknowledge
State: 25 mL
